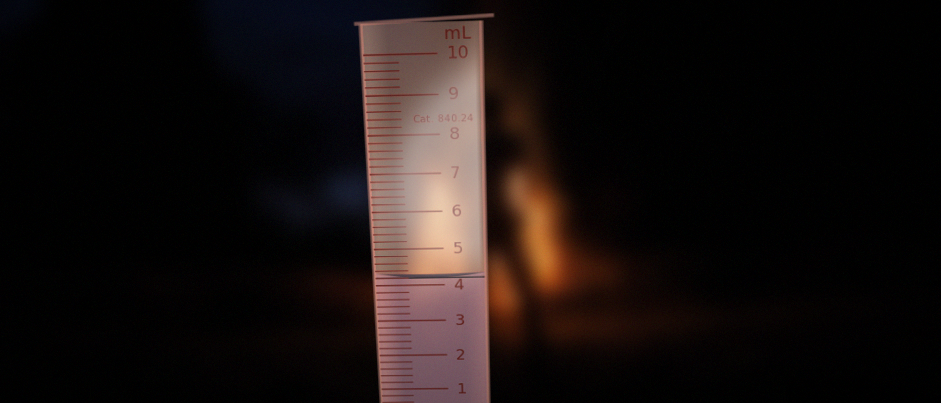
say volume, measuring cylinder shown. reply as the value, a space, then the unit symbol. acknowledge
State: 4.2 mL
